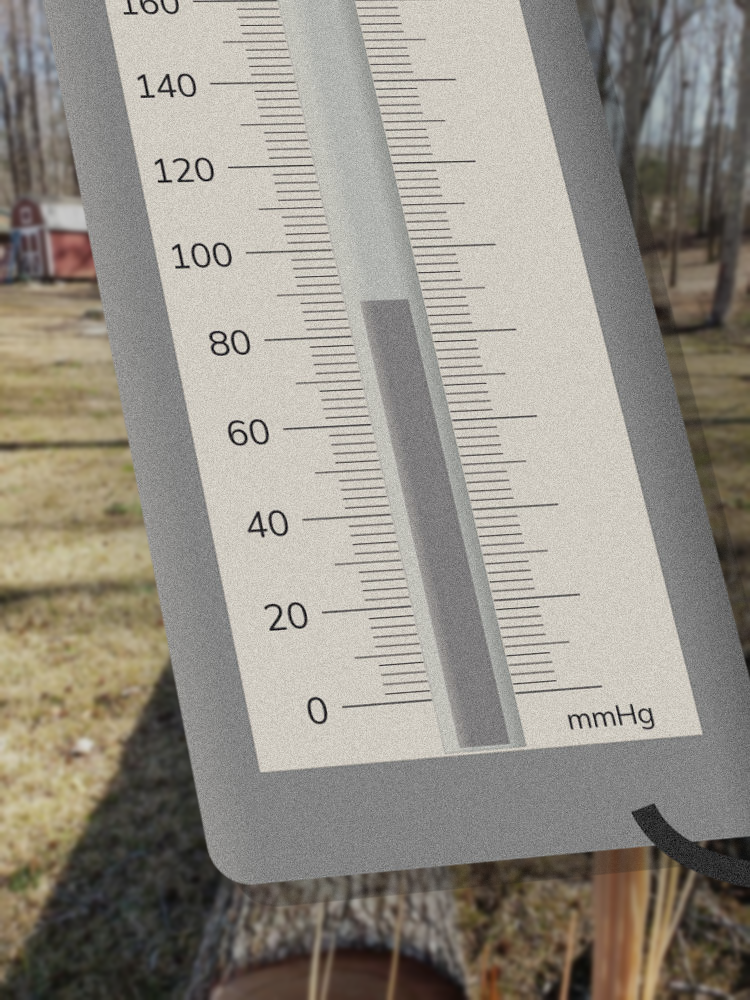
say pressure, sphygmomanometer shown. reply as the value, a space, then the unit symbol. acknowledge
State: 88 mmHg
